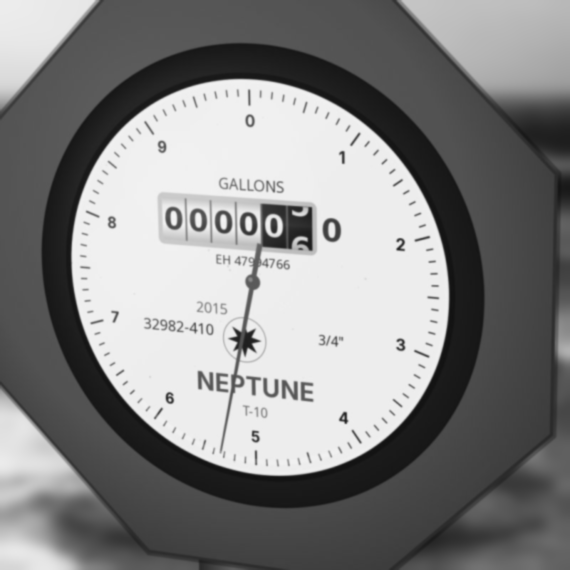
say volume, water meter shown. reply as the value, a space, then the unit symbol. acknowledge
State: 55.3 gal
